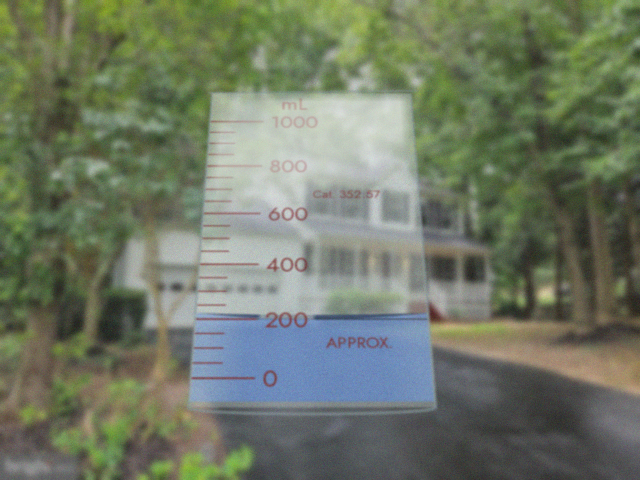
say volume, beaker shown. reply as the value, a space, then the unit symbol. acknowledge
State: 200 mL
